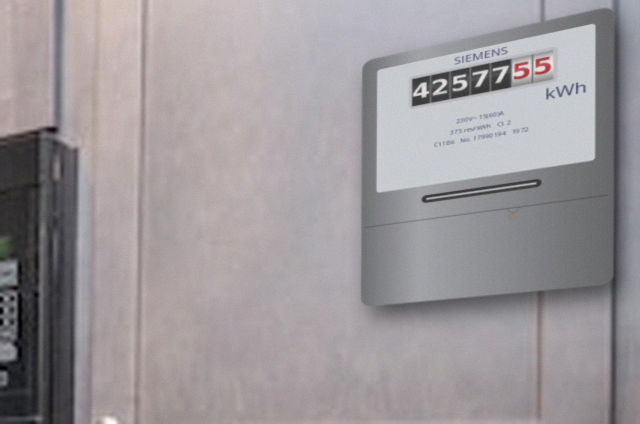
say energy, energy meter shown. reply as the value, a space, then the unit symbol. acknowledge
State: 42577.55 kWh
